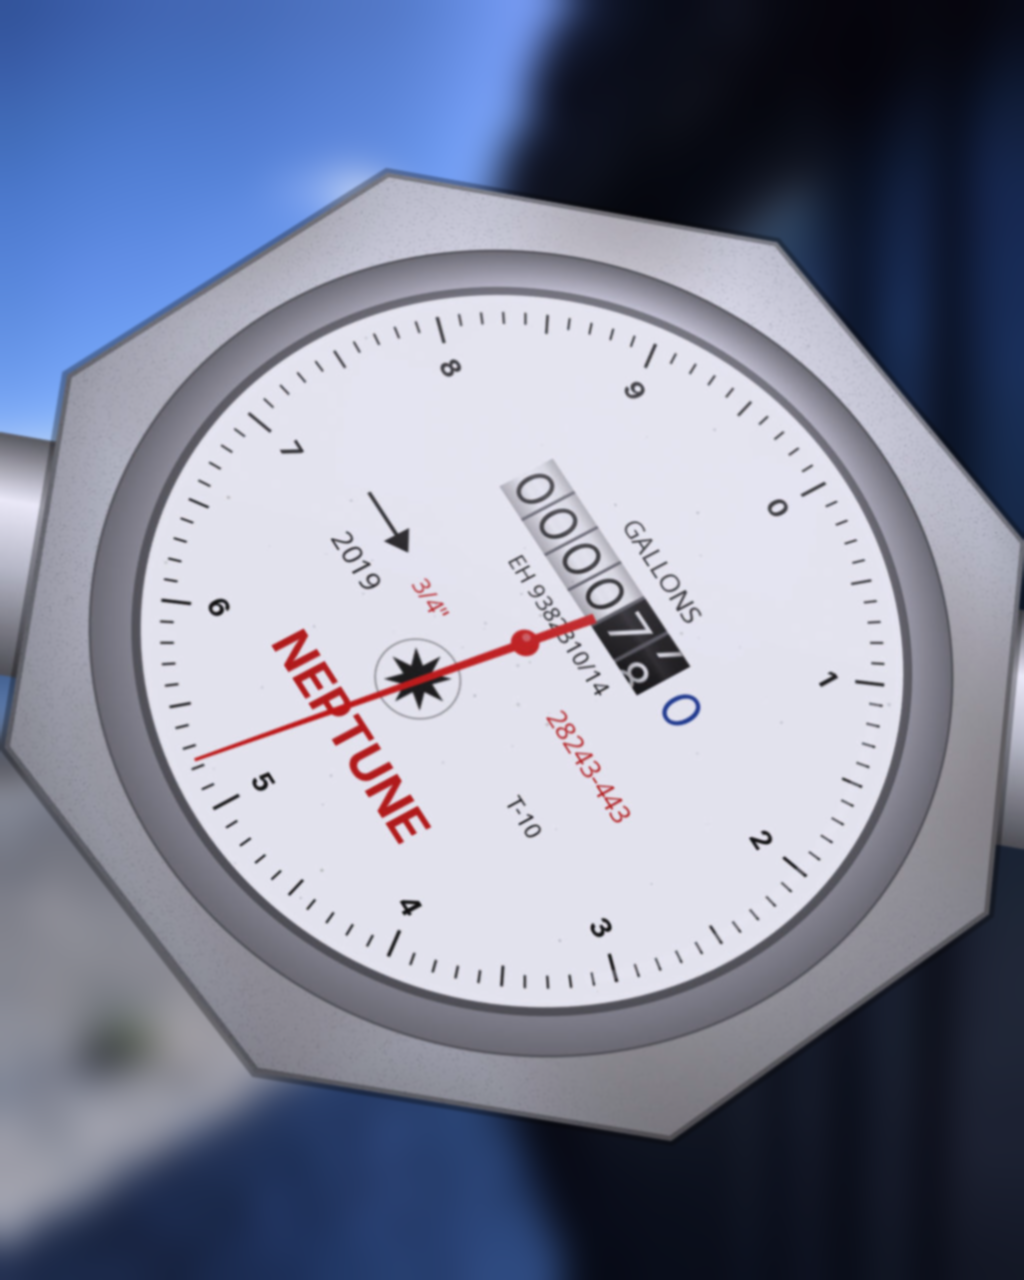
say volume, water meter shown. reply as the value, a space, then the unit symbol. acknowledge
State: 775.2 gal
